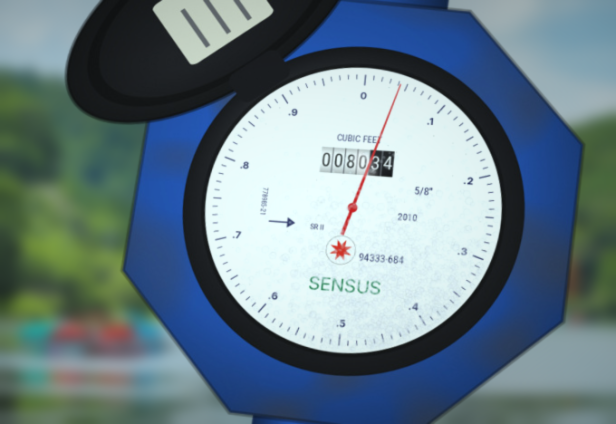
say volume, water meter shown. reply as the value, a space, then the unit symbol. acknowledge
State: 8034.04 ft³
